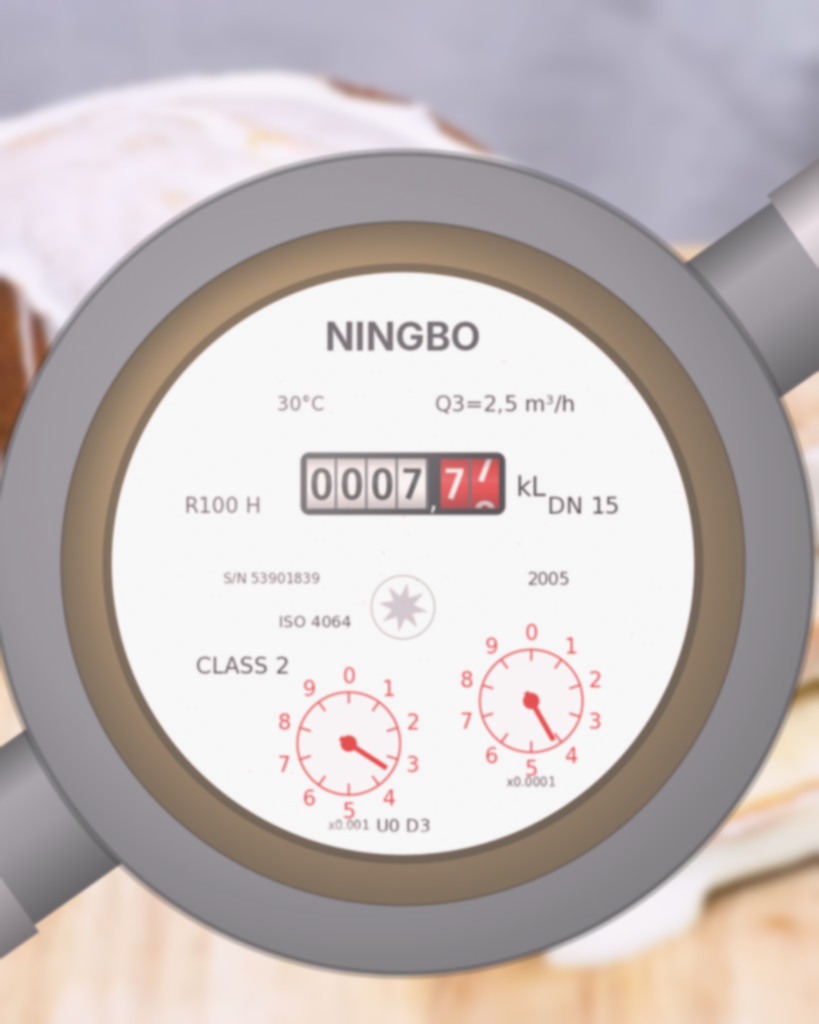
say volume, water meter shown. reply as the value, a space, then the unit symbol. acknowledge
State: 7.7734 kL
